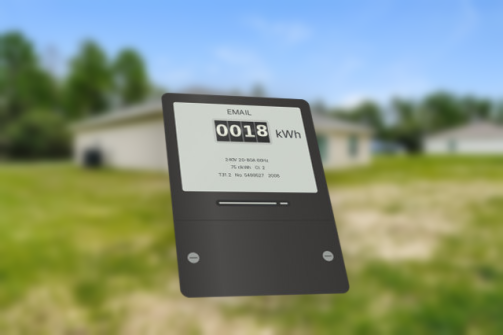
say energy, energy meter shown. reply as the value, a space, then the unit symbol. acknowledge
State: 18 kWh
